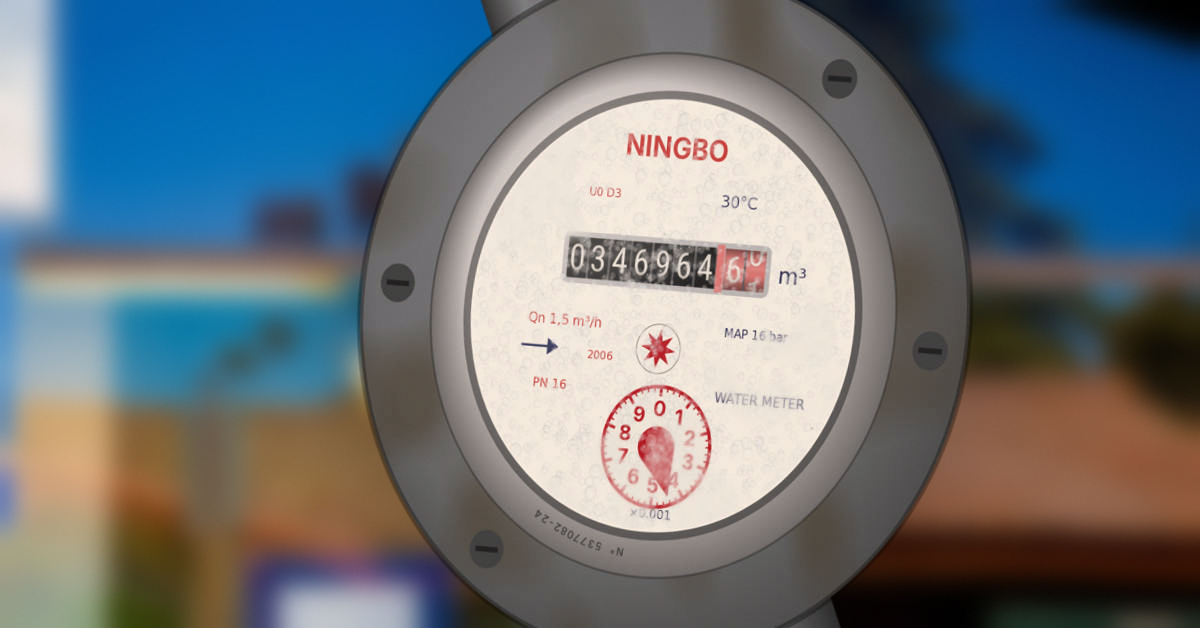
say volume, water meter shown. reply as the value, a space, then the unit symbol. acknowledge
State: 346964.604 m³
